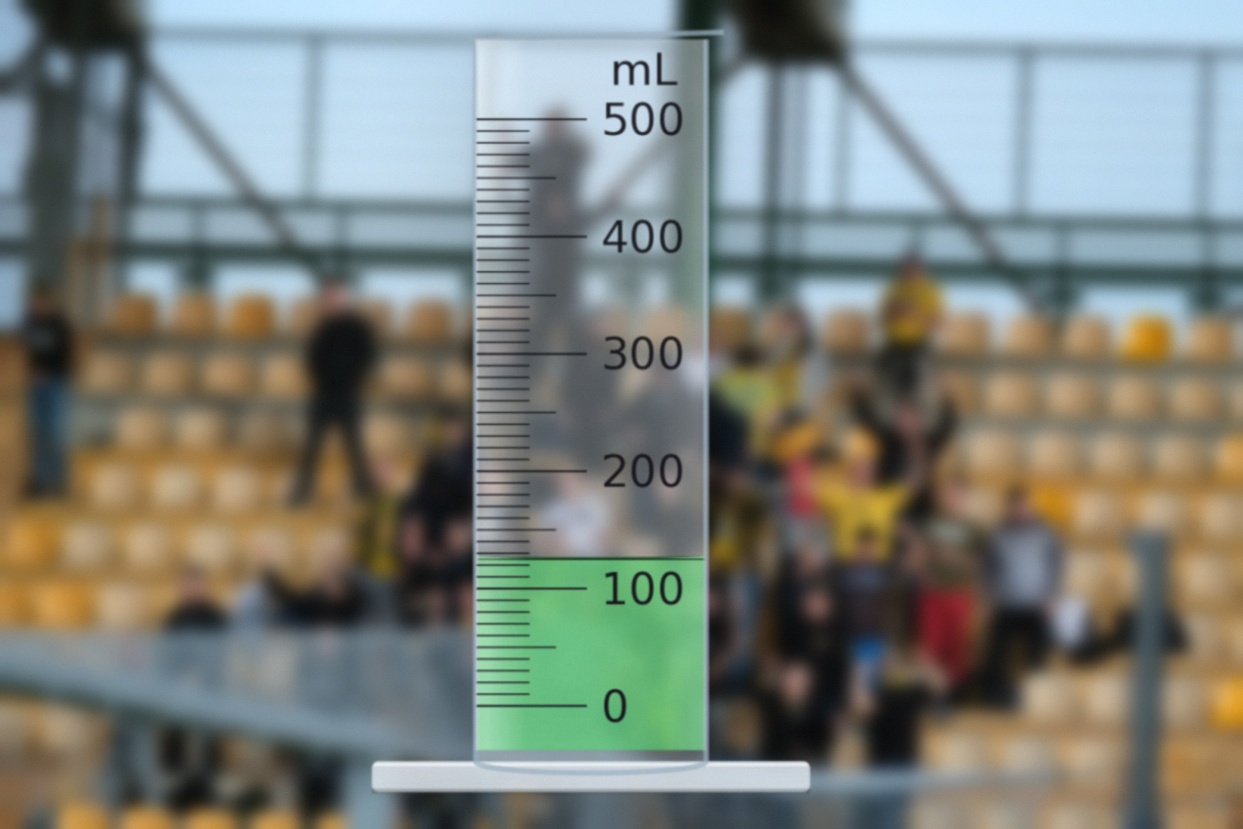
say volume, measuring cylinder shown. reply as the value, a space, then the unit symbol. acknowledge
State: 125 mL
